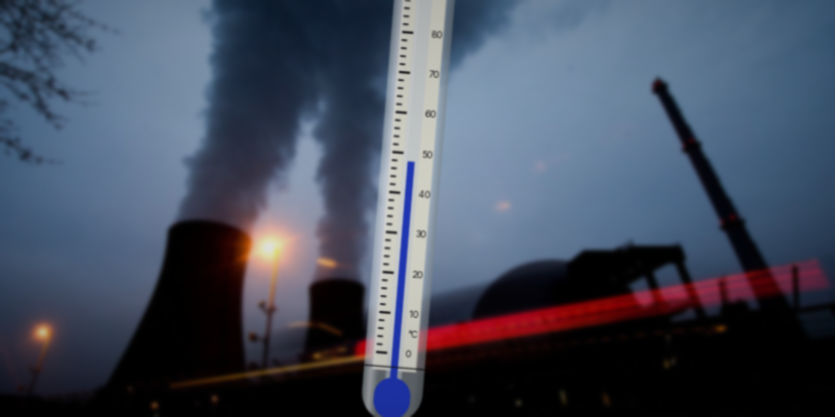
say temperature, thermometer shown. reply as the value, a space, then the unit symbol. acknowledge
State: 48 °C
